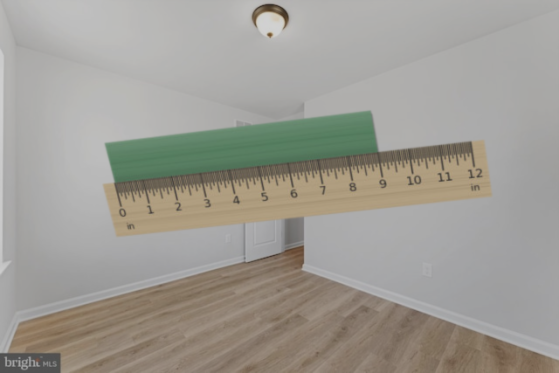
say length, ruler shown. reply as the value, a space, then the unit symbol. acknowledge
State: 9 in
